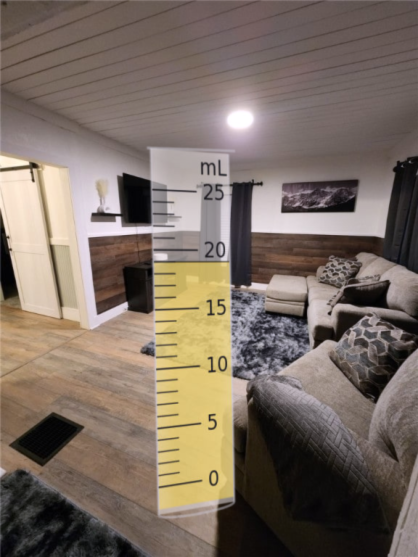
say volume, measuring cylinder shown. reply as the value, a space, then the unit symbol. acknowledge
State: 19 mL
